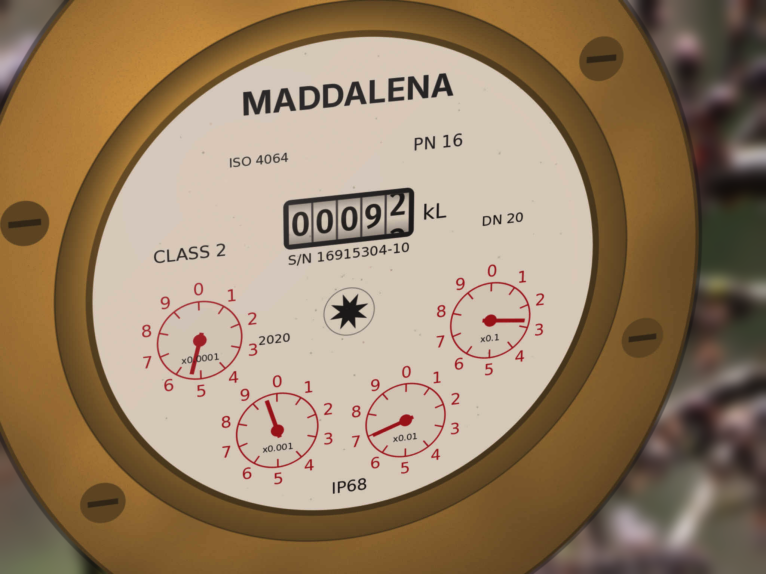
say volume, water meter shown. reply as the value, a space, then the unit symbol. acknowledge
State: 92.2695 kL
